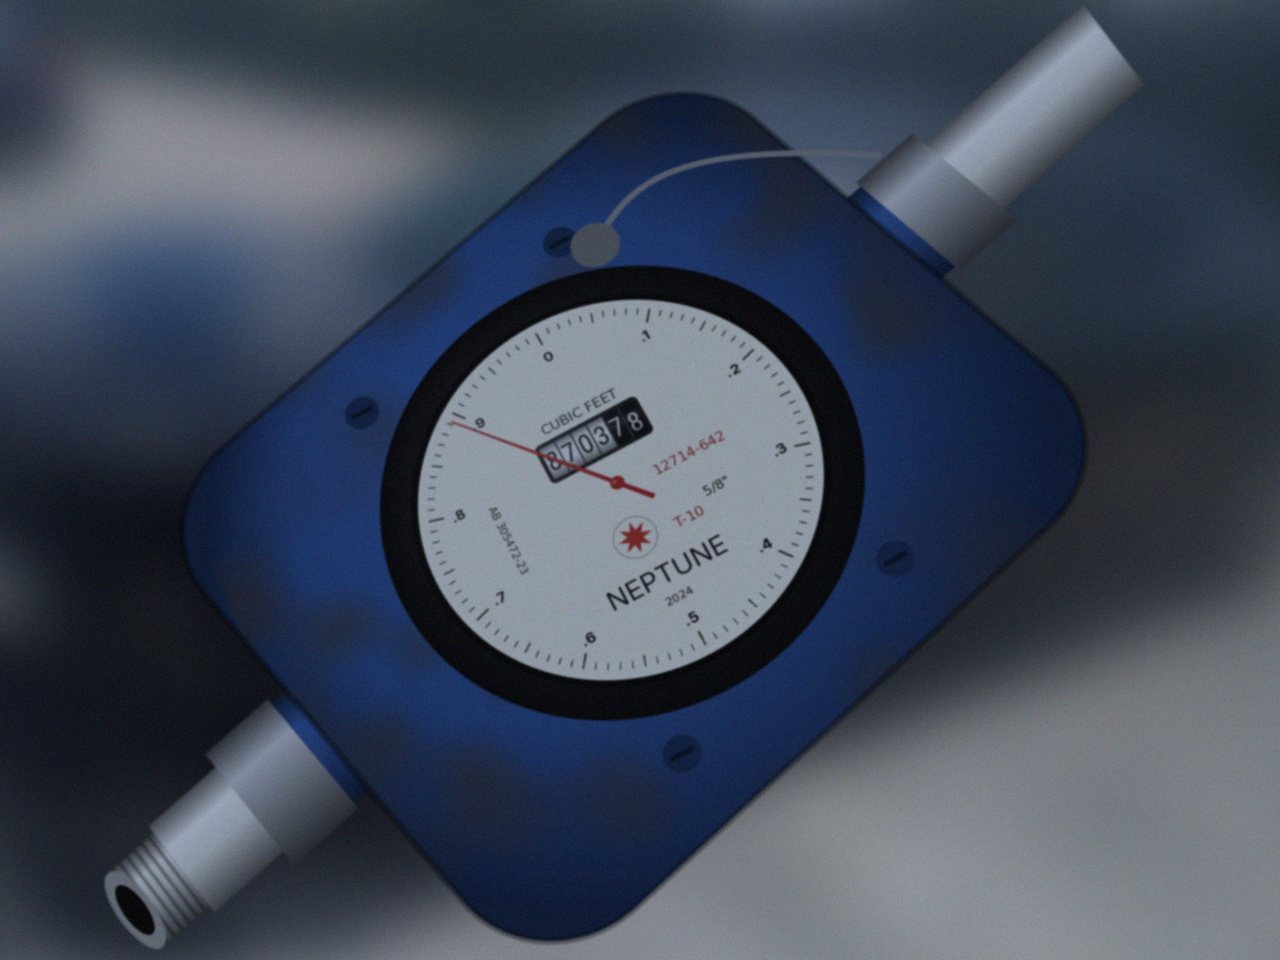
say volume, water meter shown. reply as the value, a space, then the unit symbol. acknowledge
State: 870377.89 ft³
